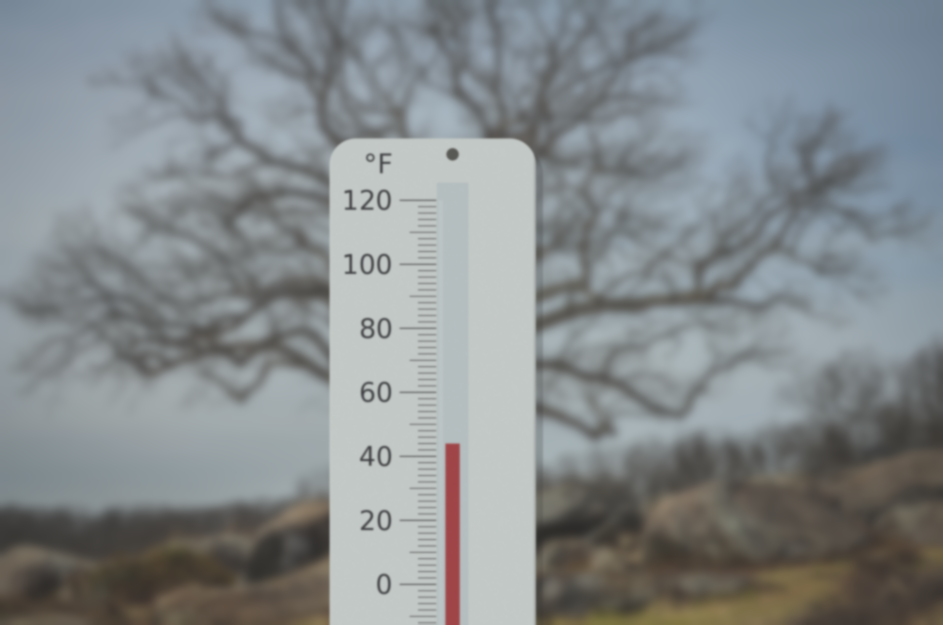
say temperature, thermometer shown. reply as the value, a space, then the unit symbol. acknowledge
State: 44 °F
